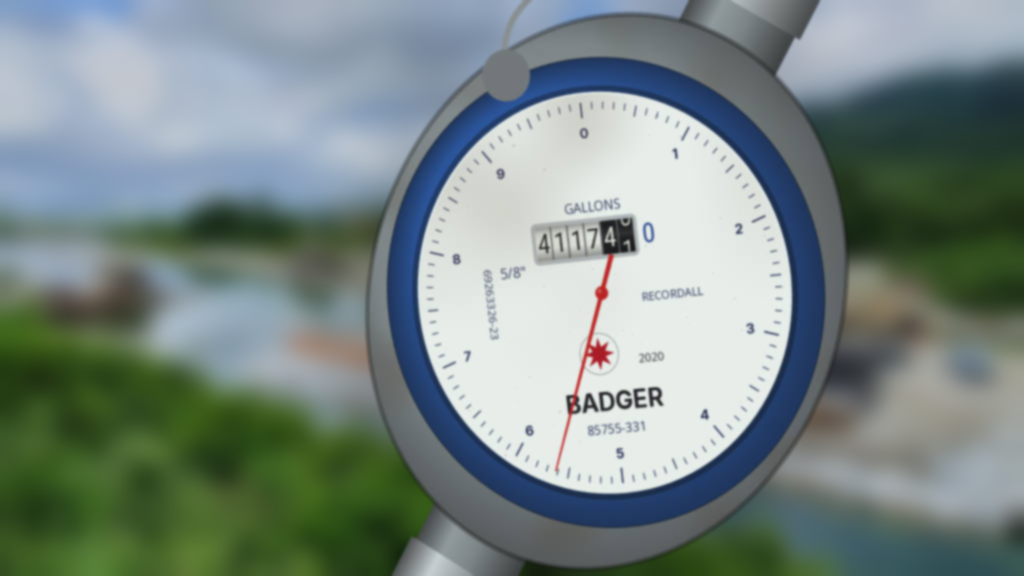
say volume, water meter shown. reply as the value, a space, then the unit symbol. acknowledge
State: 4117405.6 gal
